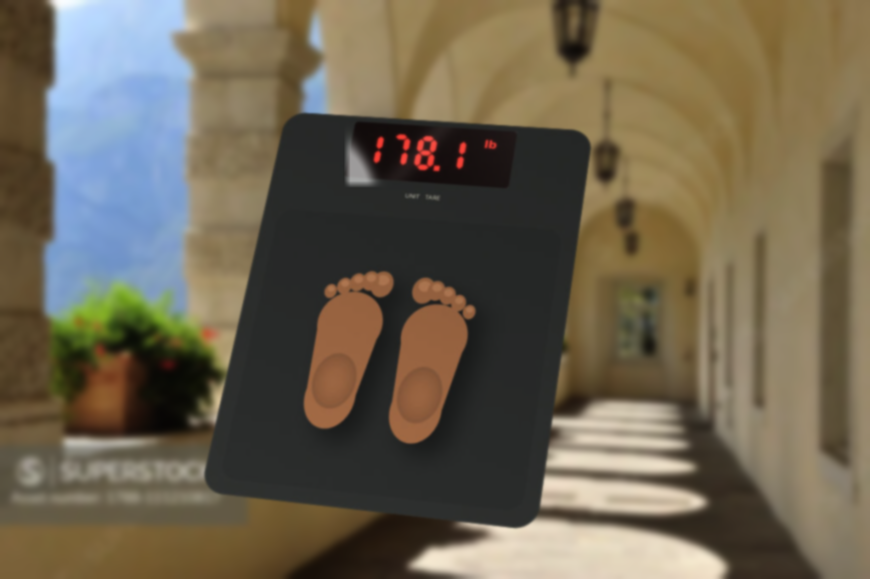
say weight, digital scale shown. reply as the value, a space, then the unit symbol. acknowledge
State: 178.1 lb
